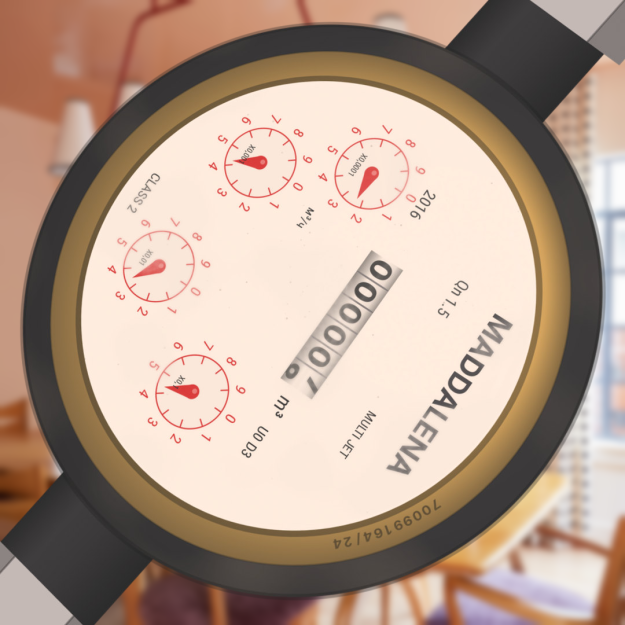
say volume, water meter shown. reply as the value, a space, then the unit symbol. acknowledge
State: 7.4342 m³
